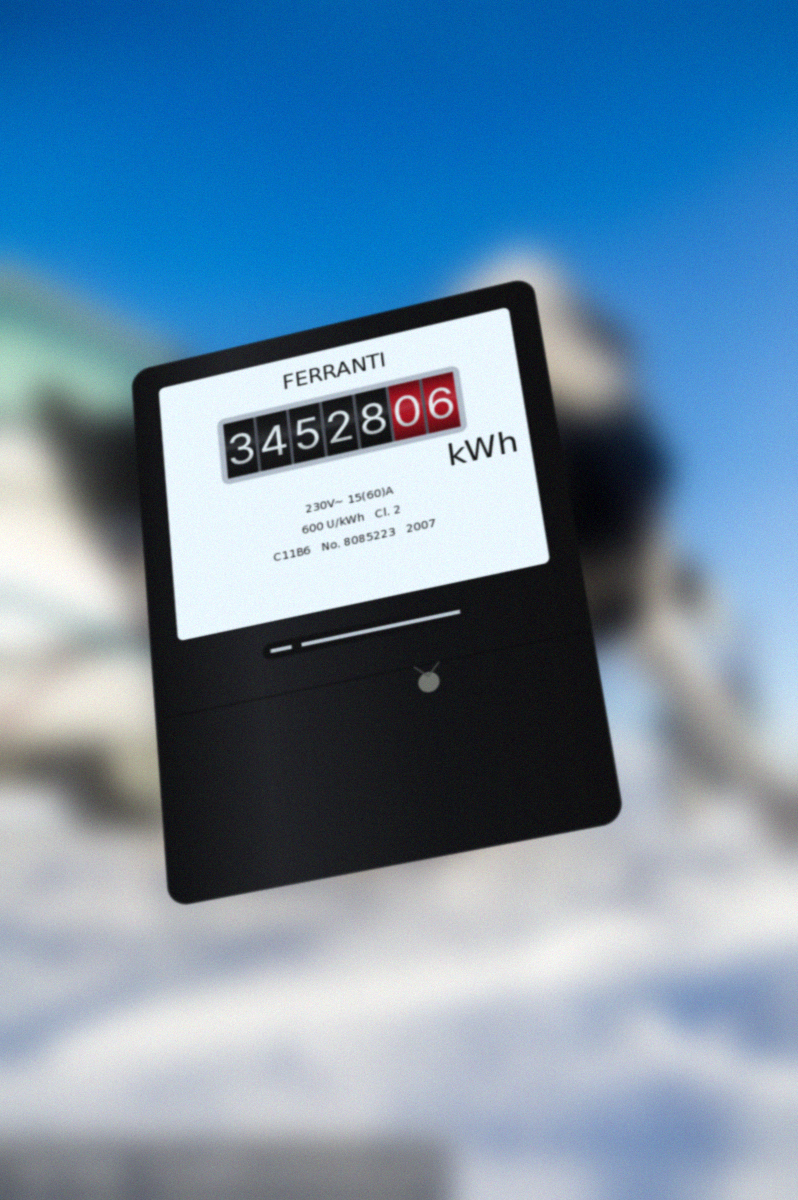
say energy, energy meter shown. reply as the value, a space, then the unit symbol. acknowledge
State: 34528.06 kWh
